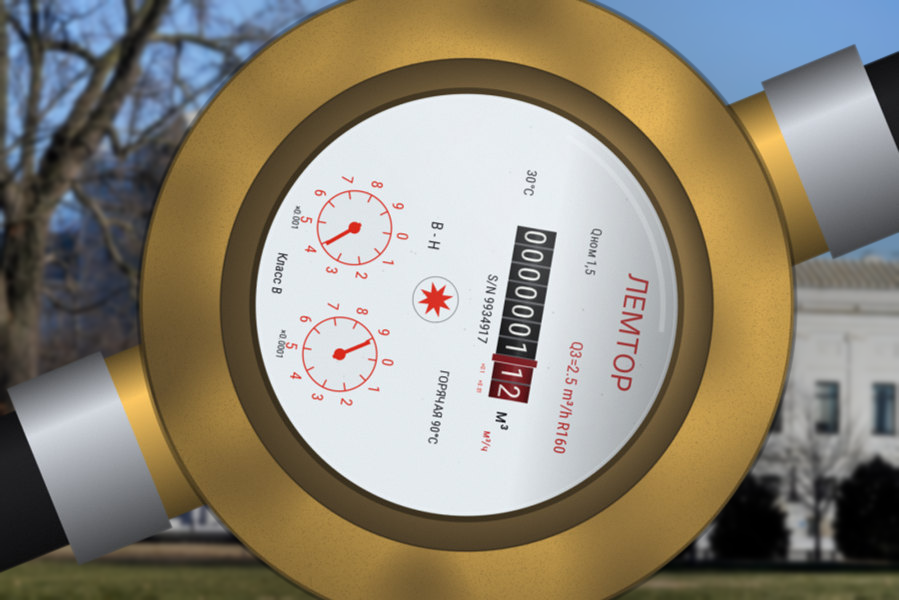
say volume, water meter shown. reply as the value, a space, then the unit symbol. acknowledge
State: 1.1239 m³
